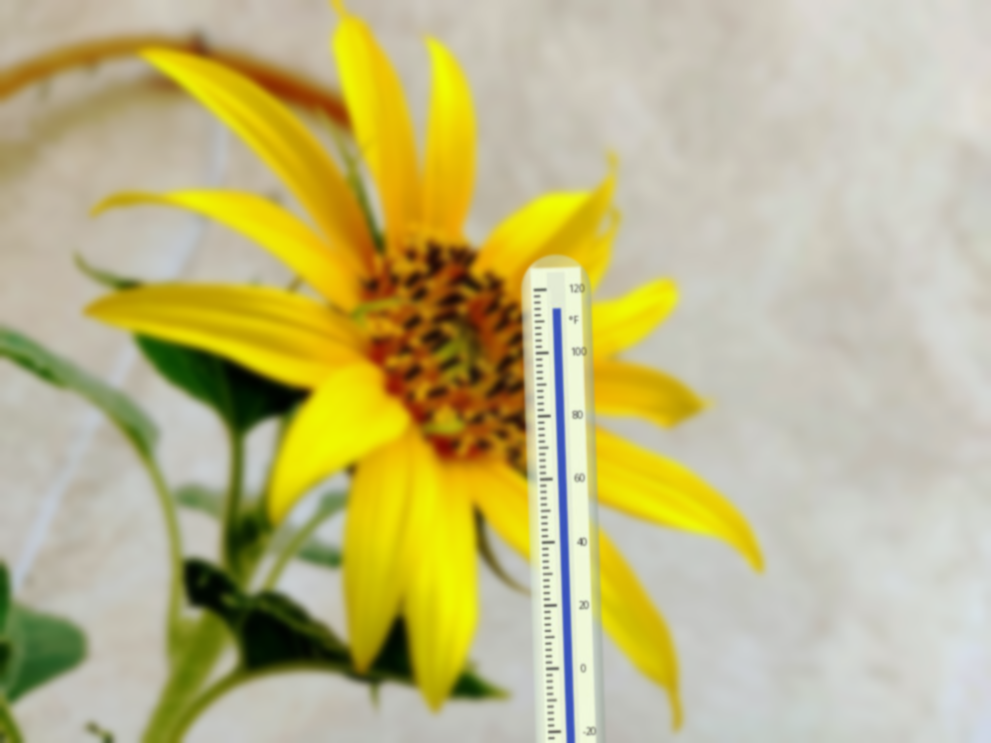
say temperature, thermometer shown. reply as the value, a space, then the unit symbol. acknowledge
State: 114 °F
